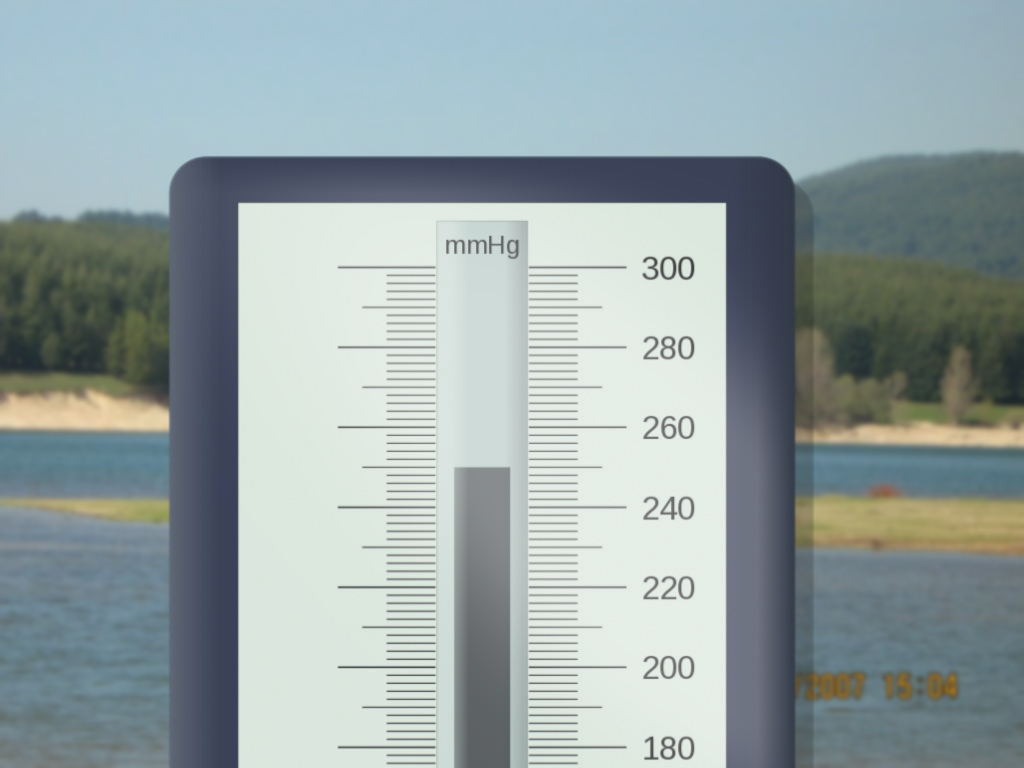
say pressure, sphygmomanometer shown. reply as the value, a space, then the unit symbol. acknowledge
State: 250 mmHg
